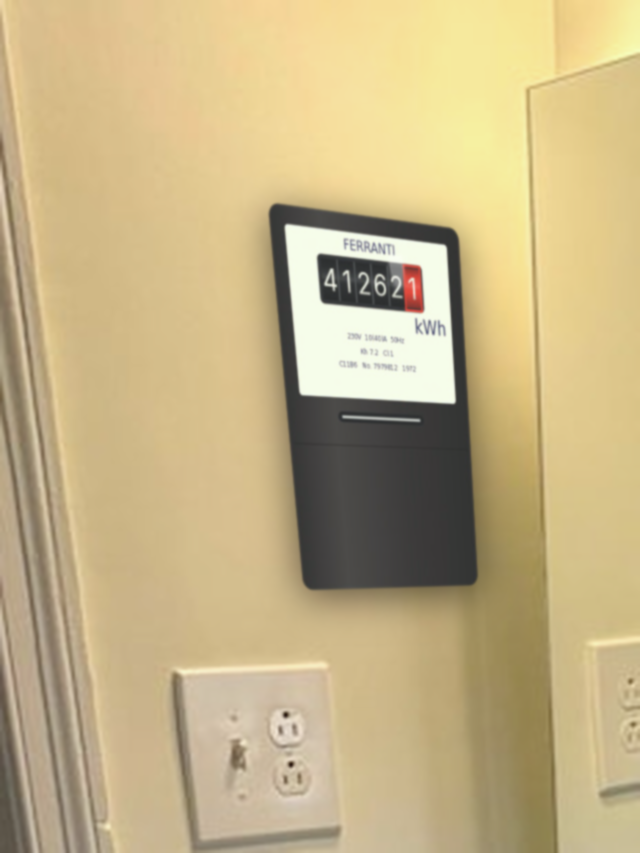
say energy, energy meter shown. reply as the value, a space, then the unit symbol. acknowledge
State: 41262.1 kWh
